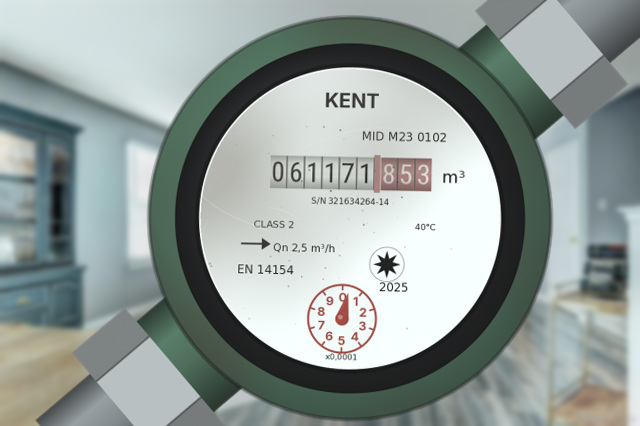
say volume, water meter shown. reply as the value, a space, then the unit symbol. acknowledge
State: 61171.8530 m³
